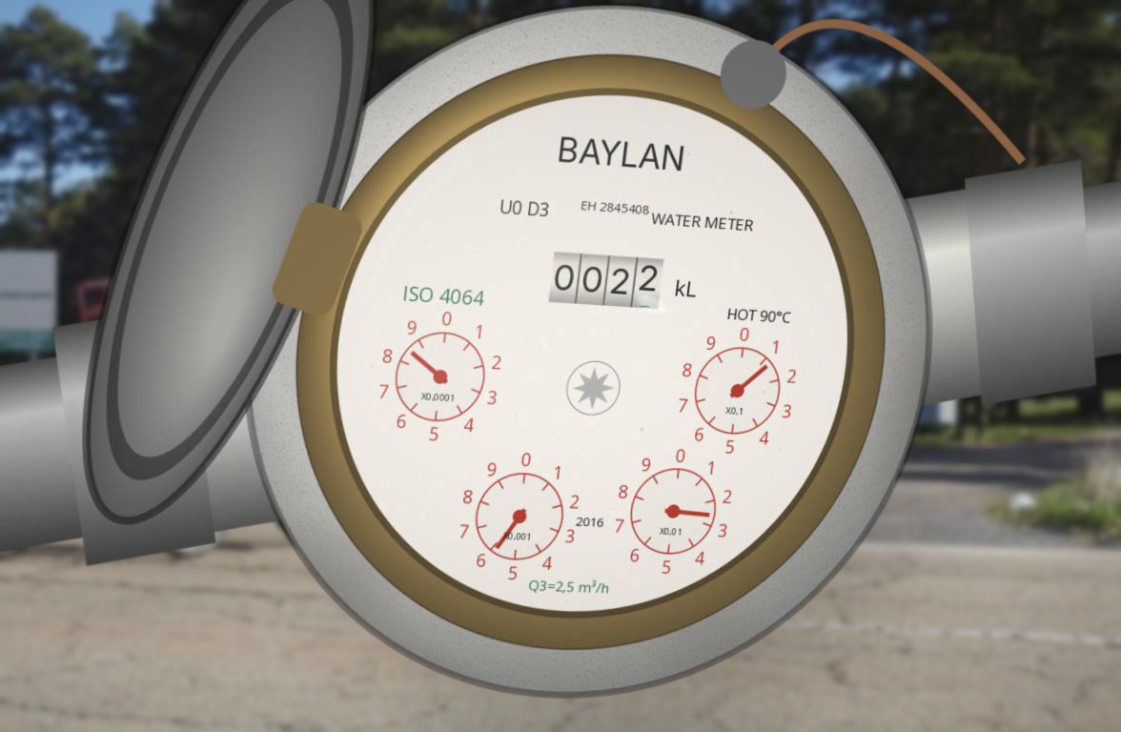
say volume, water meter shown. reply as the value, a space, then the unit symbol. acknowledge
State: 22.1258 kL
